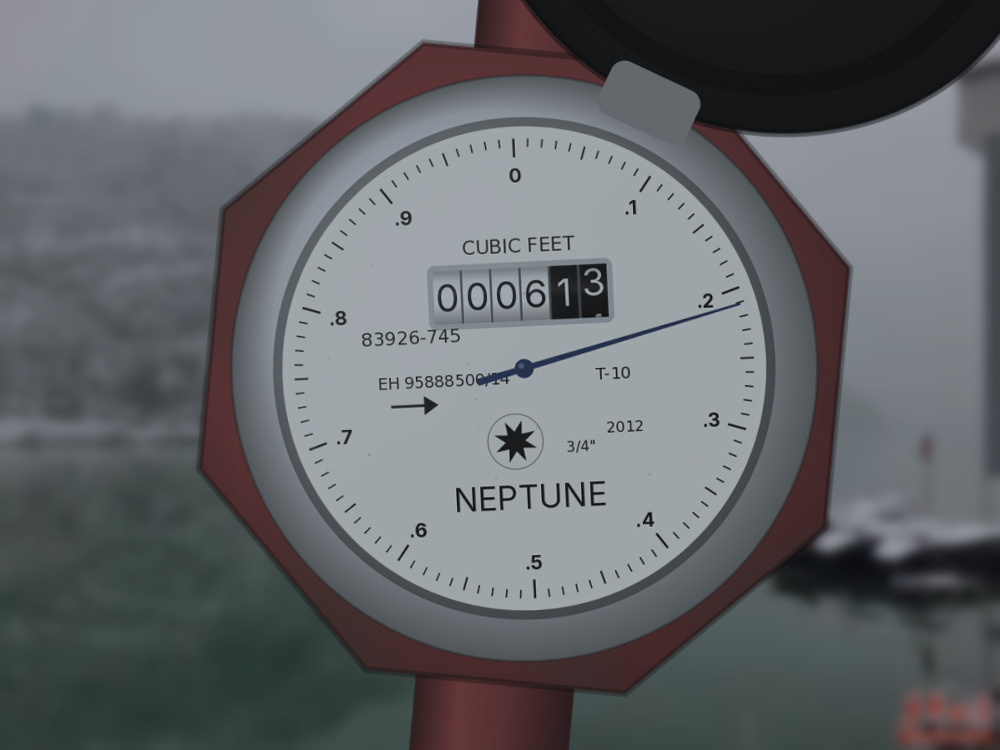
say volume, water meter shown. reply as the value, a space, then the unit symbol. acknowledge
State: 613.21 ft³
